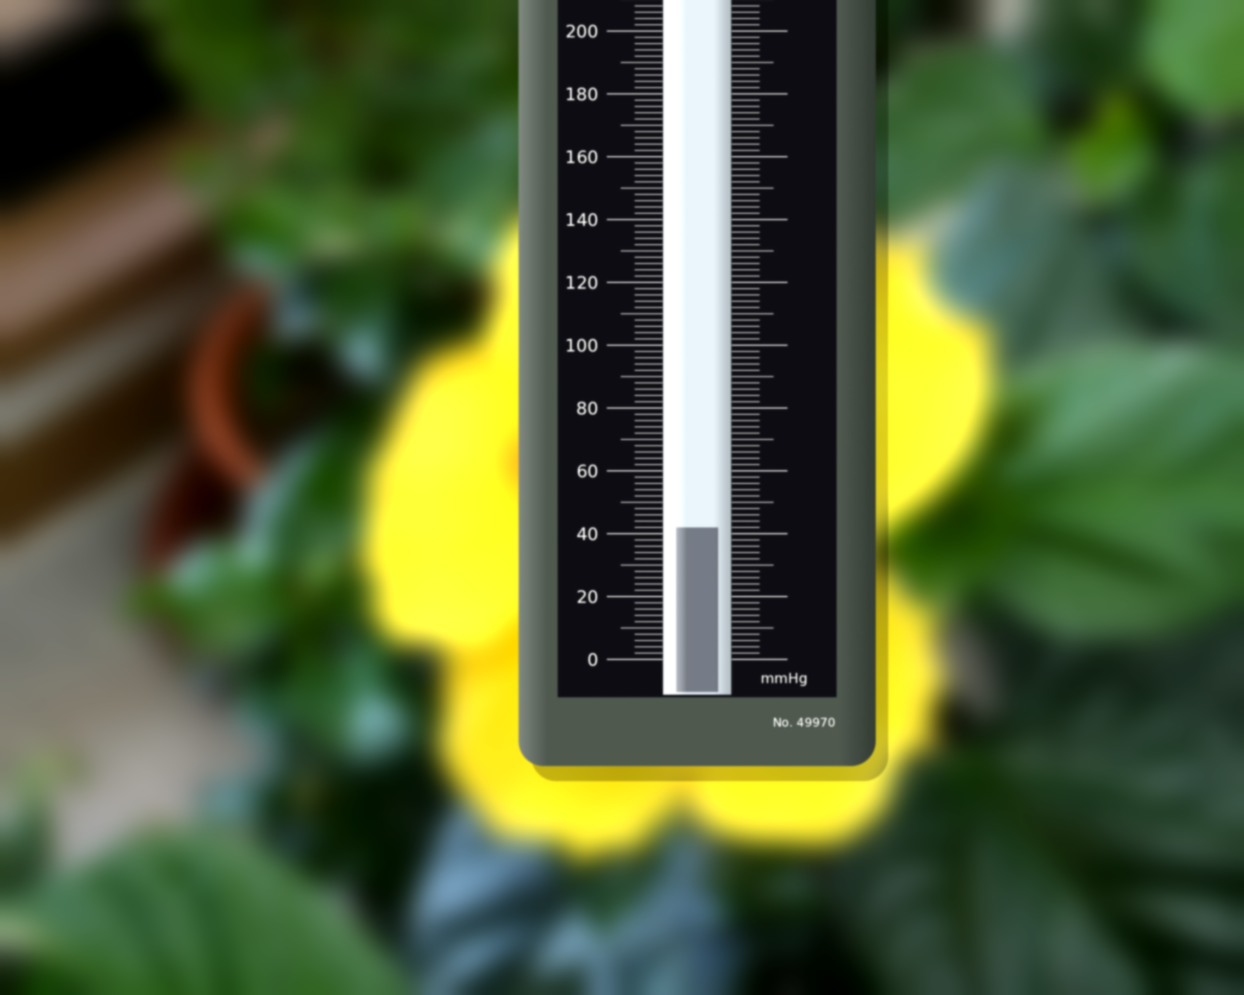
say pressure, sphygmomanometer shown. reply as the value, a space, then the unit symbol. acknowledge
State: 42 mmHg
